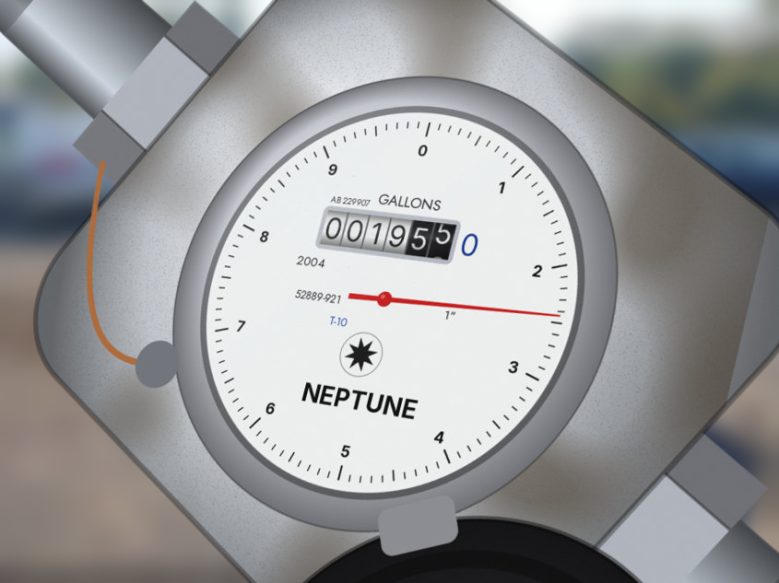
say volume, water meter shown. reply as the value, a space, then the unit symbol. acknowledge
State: 19552.4 gal
